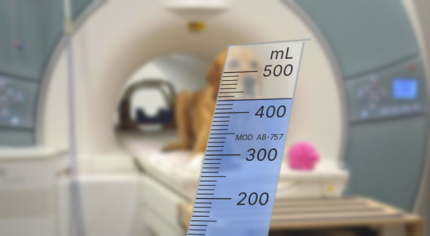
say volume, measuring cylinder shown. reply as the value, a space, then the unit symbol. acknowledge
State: 430 mL
